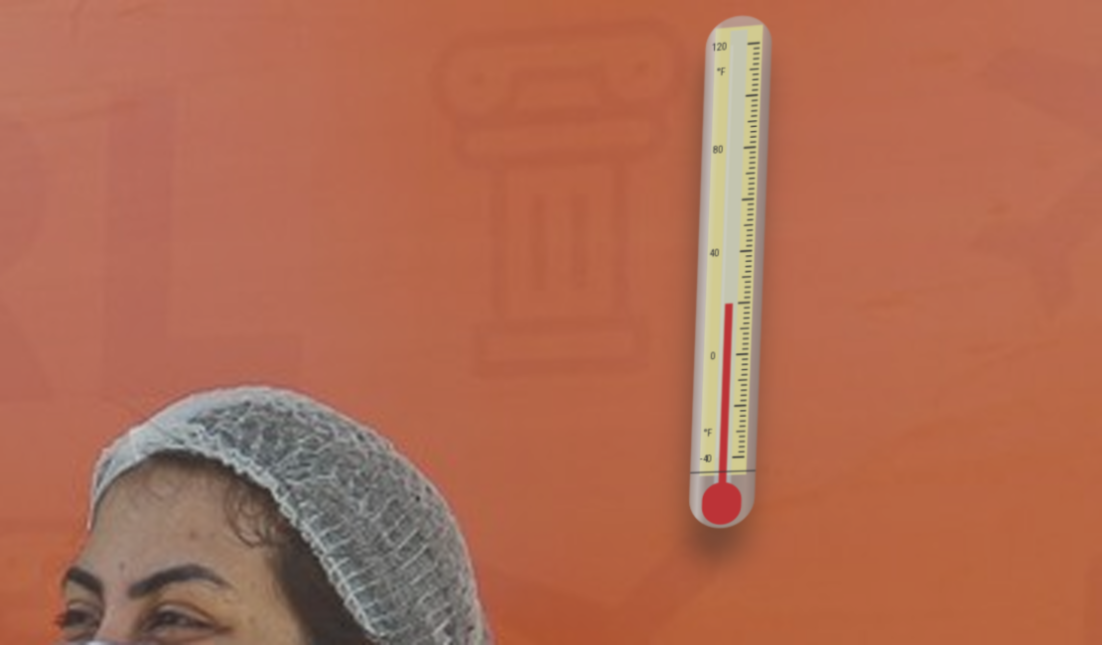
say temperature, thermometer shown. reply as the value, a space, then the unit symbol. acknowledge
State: 20 °F
